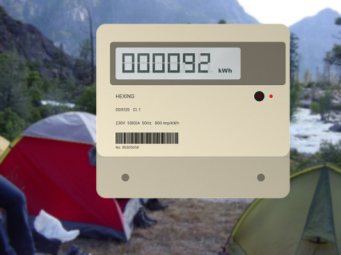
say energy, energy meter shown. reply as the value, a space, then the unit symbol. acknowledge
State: 92 kWh
